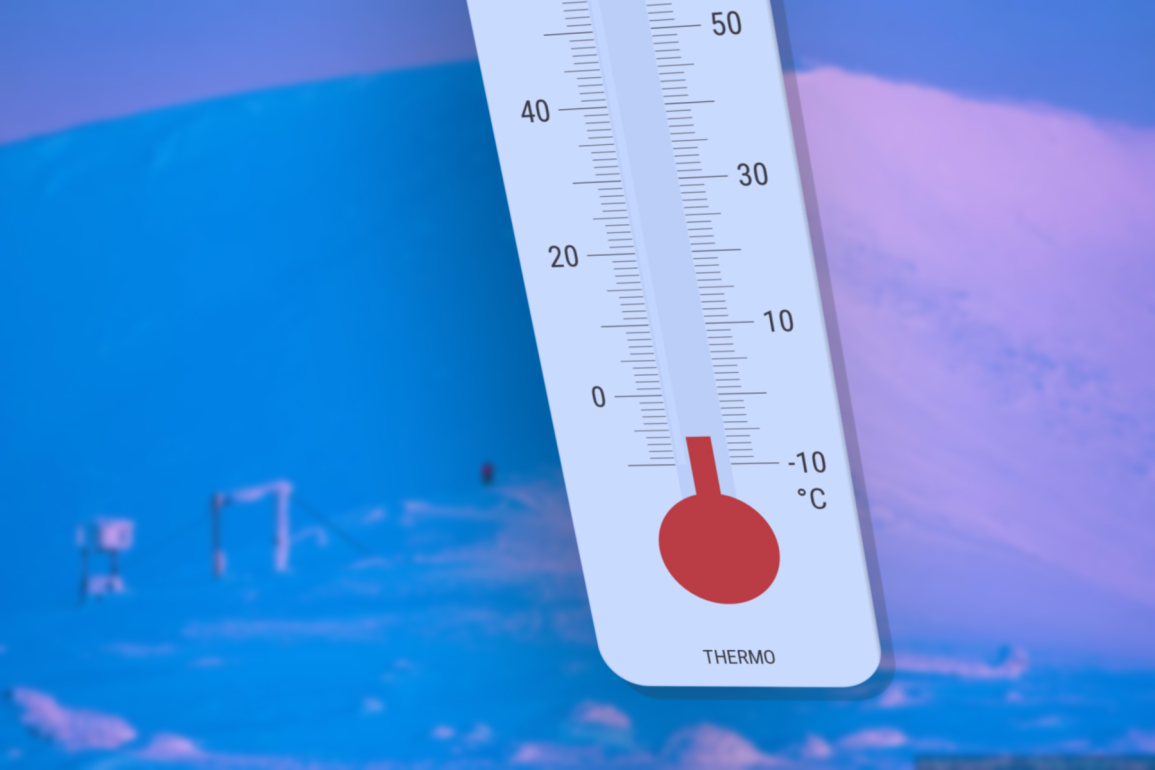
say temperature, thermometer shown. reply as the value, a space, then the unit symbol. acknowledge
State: -6 °C
